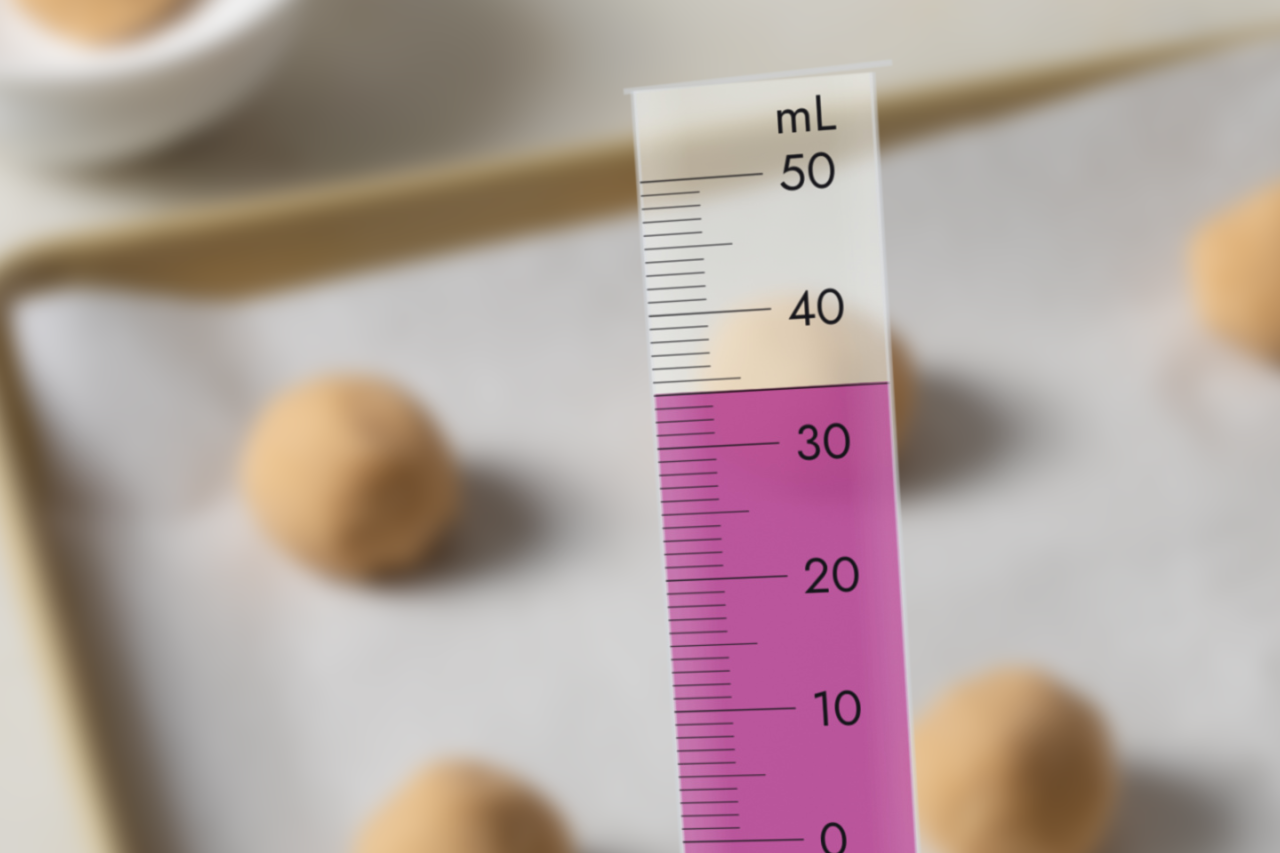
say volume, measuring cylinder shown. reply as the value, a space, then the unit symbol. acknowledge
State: 34 mL
